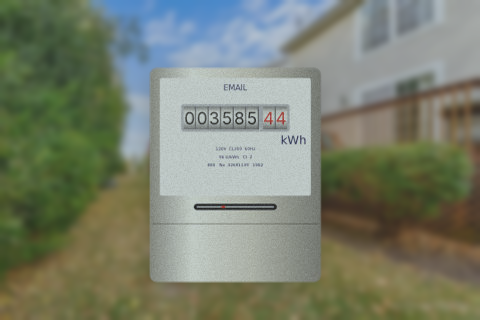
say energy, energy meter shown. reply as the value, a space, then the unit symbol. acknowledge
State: 3585.44 kWh
